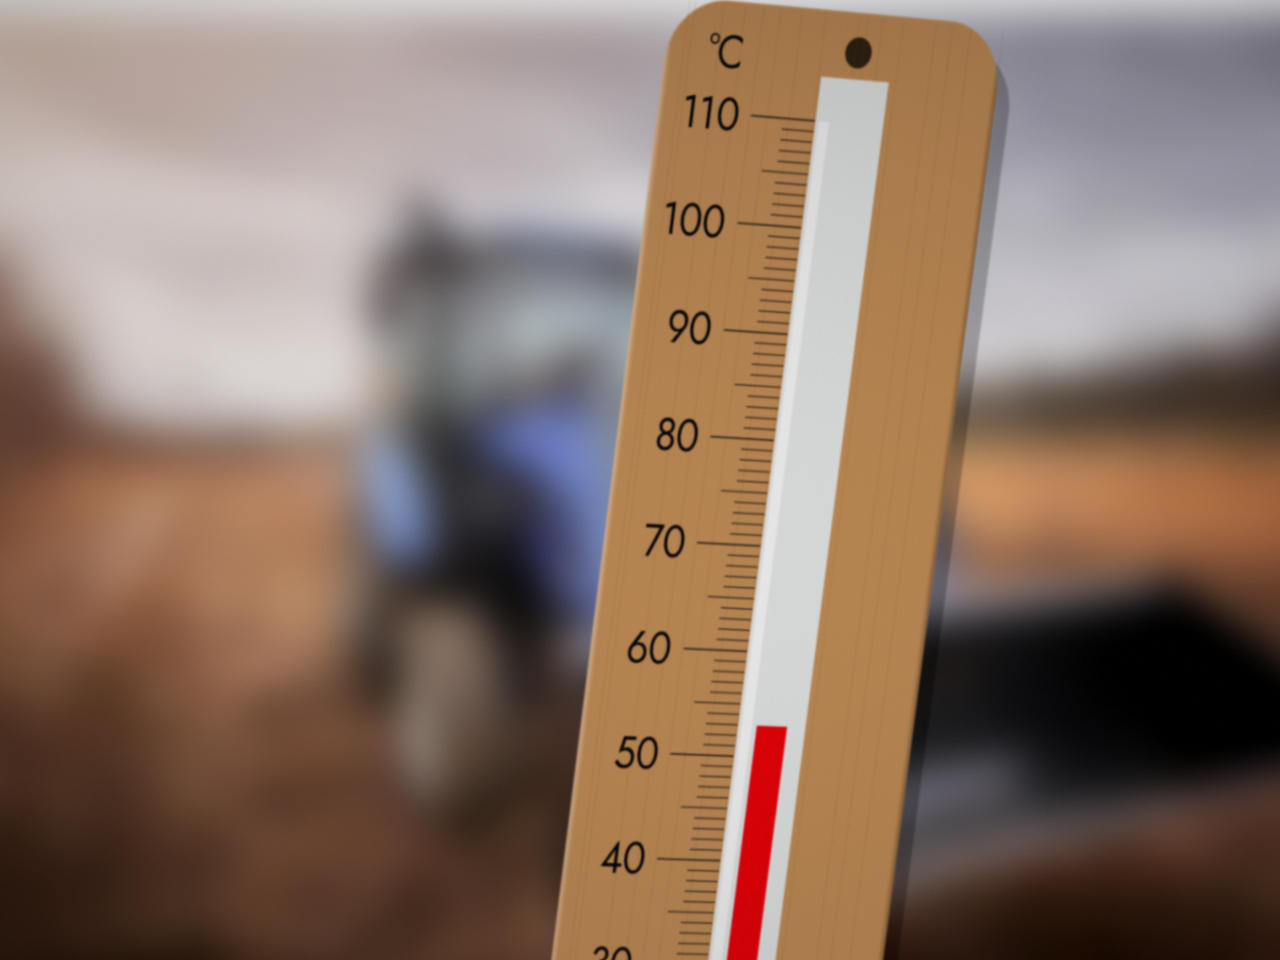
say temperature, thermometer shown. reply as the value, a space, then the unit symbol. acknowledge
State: 53 °C
